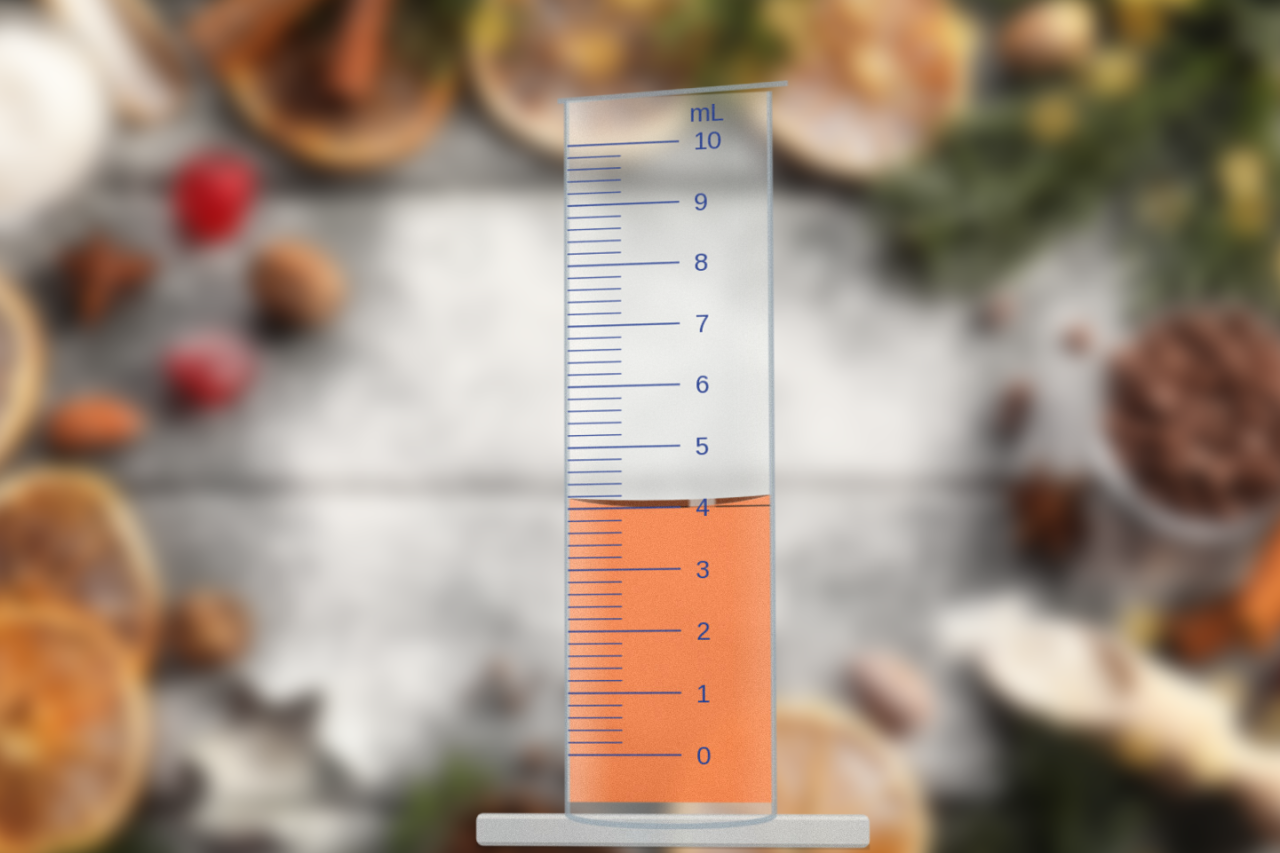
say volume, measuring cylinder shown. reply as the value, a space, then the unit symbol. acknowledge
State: 4 mL
